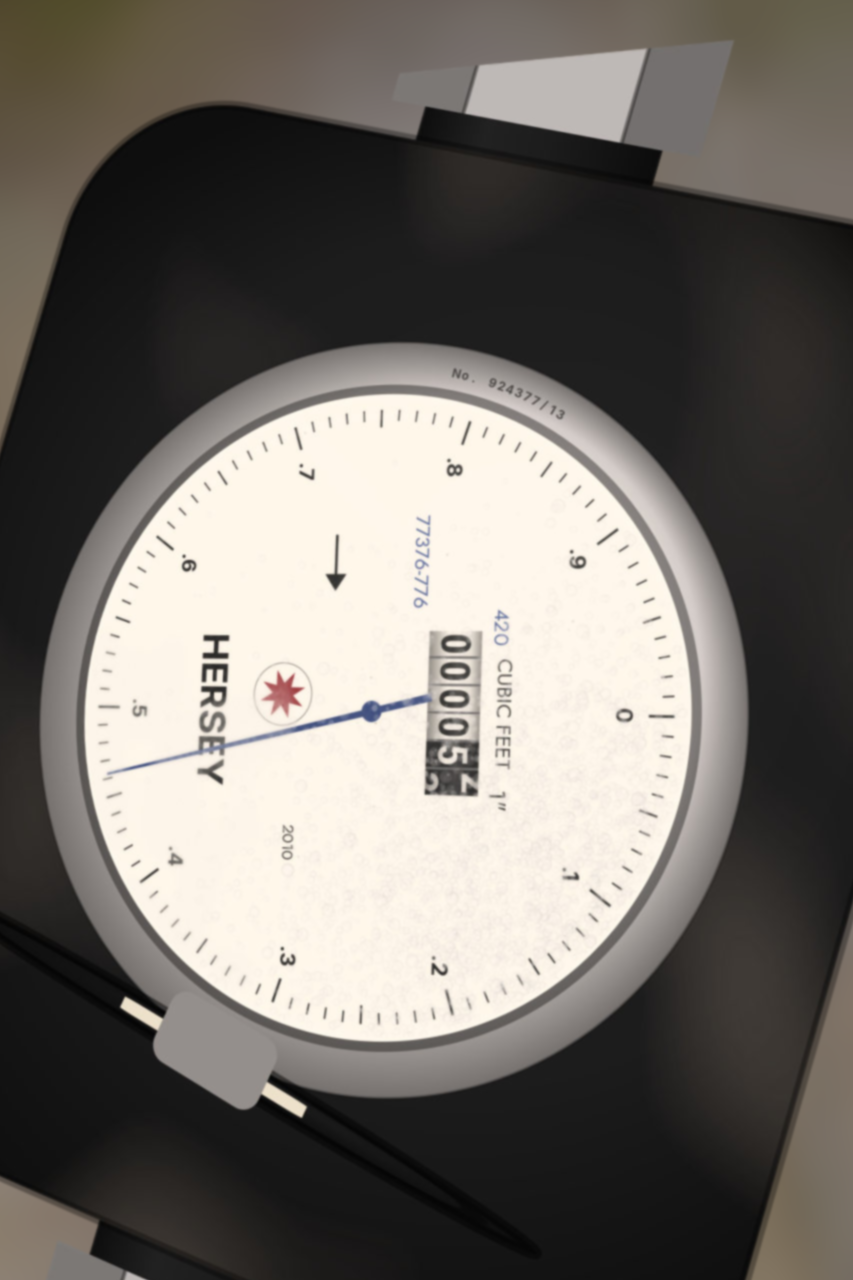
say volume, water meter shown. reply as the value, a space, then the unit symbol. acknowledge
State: 52.46 ft³
